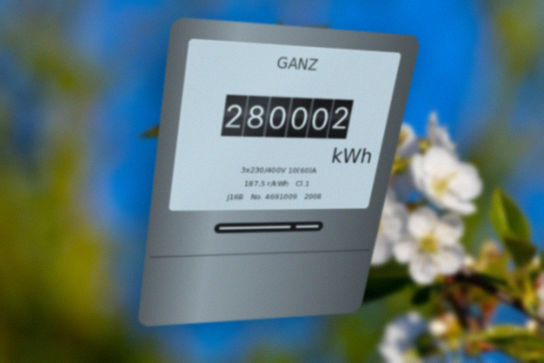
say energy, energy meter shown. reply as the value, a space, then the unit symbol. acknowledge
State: 280002 kWh
